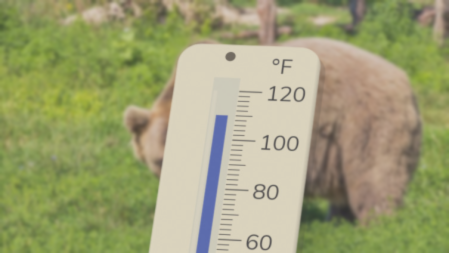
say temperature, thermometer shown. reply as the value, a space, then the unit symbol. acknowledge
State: 110 °F
